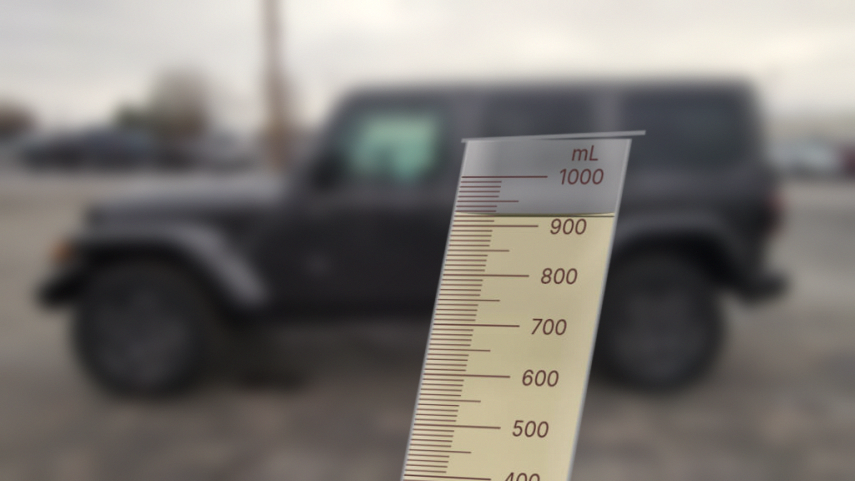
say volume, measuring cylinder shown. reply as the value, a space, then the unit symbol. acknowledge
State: 920 mL
